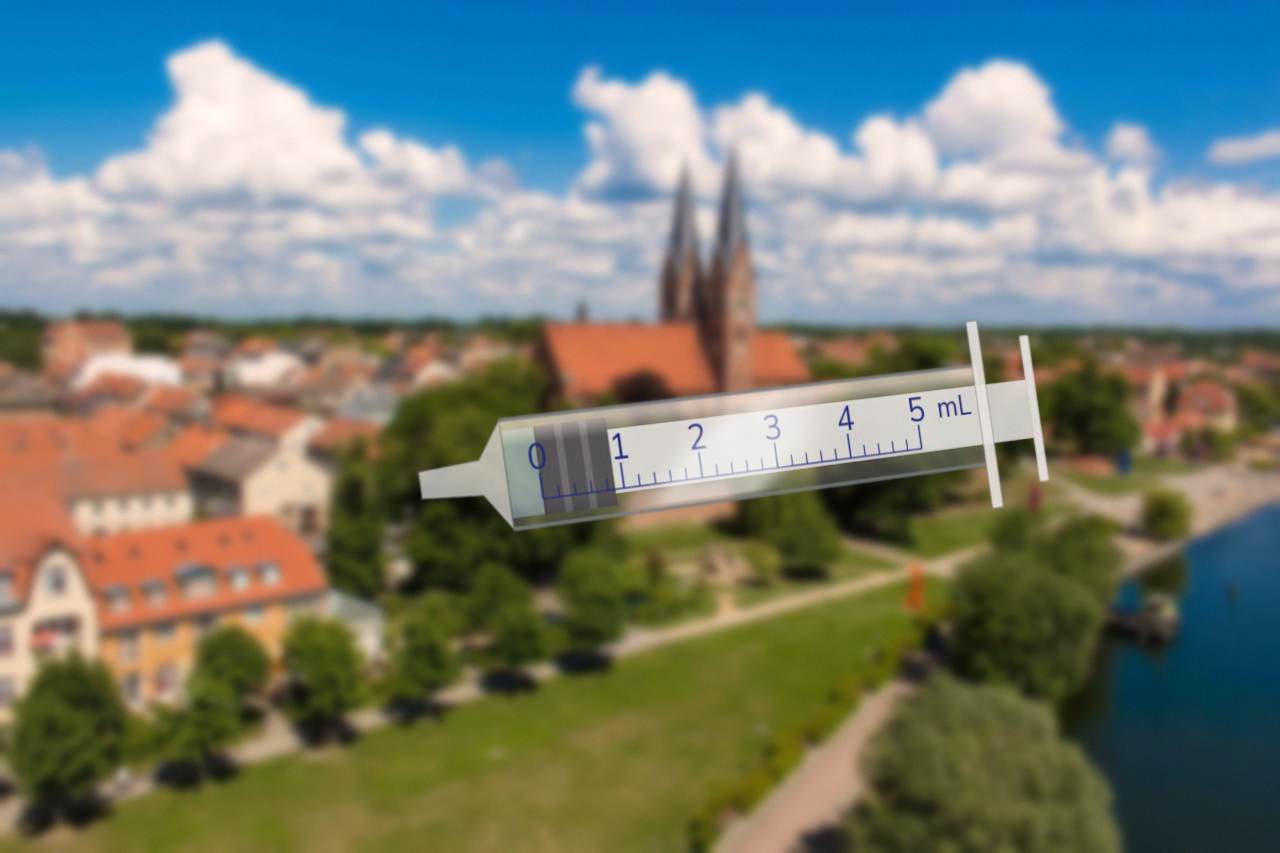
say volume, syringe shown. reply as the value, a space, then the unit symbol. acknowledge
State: 0 mL
